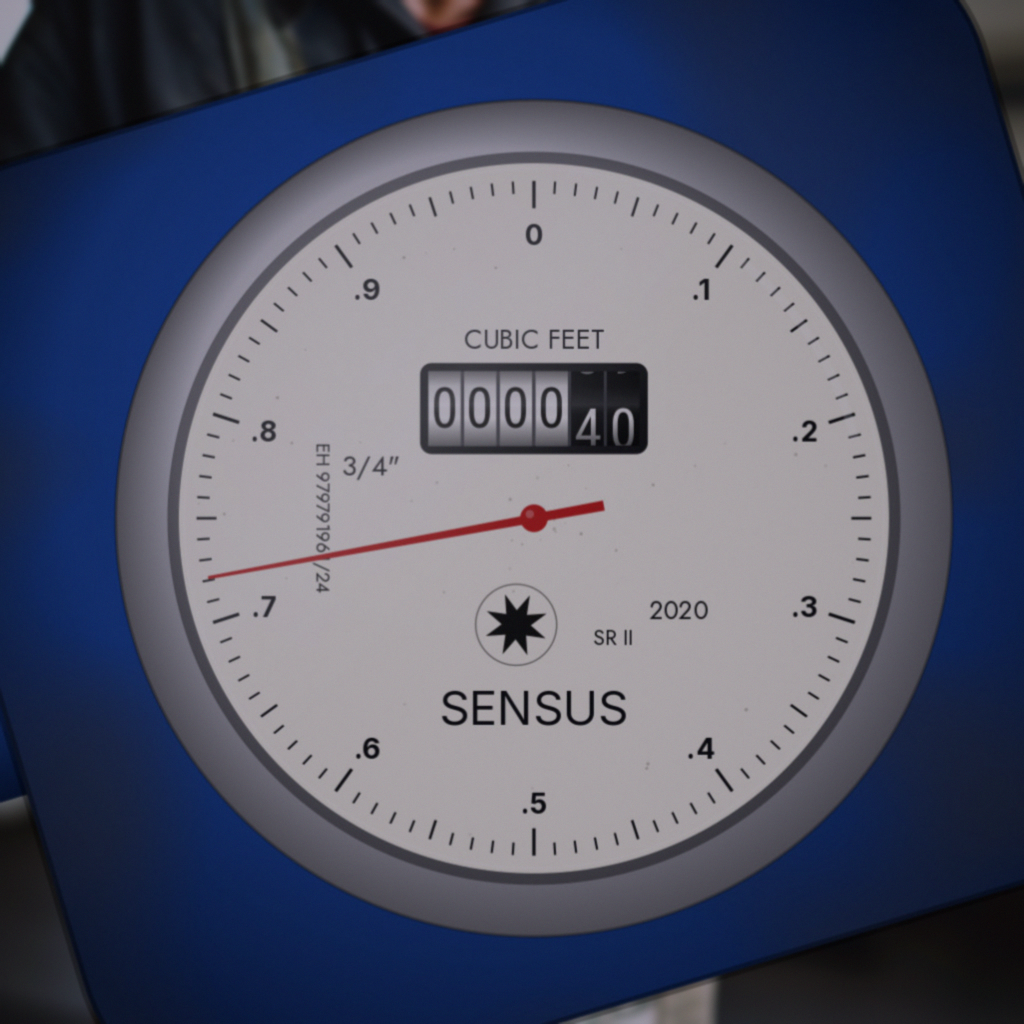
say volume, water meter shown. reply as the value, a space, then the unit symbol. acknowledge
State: 39.72 ft³
